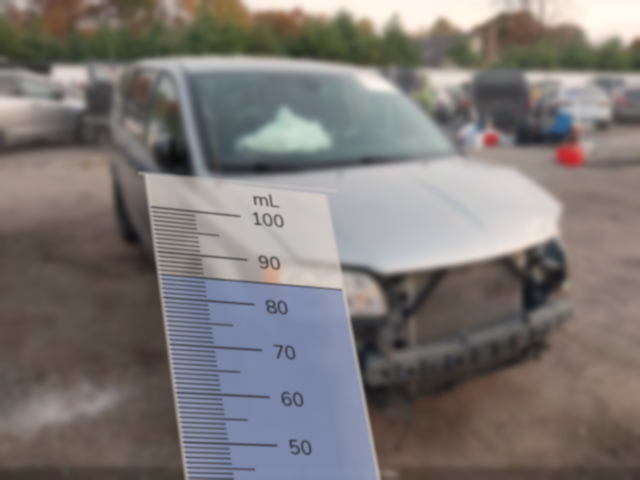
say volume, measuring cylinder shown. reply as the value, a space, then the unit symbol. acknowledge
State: 85 mL
